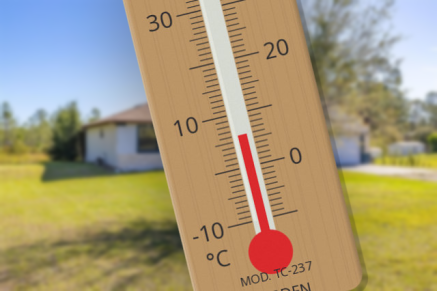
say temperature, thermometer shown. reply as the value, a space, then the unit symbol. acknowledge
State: 6 °C
